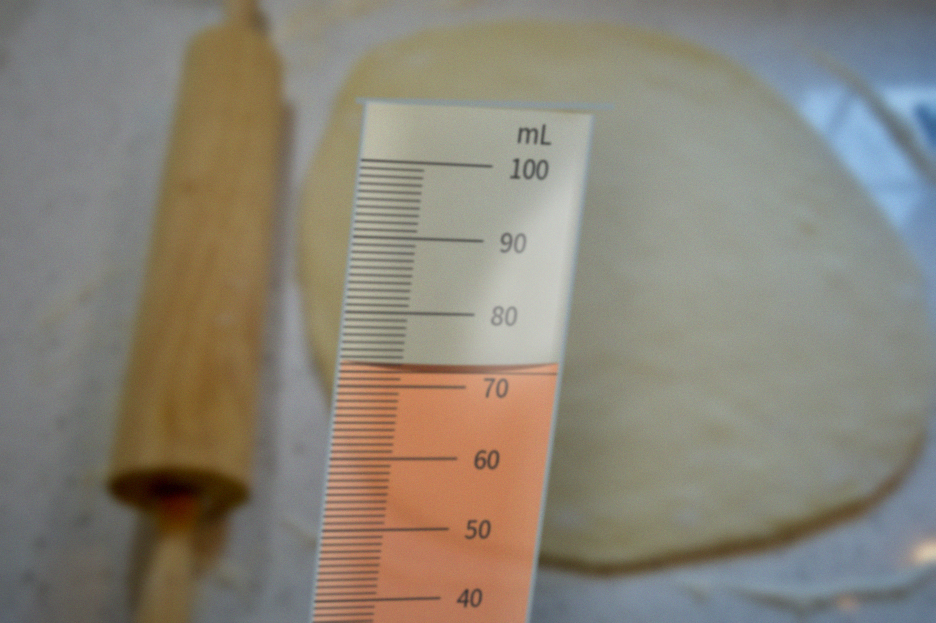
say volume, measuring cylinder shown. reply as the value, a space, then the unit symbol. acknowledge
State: 72 mL
